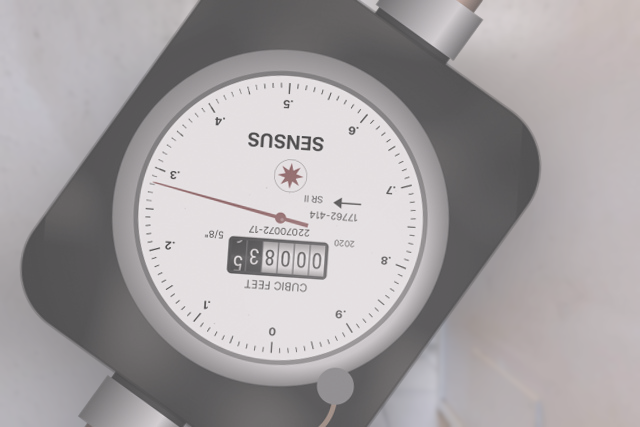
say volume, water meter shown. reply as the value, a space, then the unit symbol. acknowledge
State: 835.28 ft³
